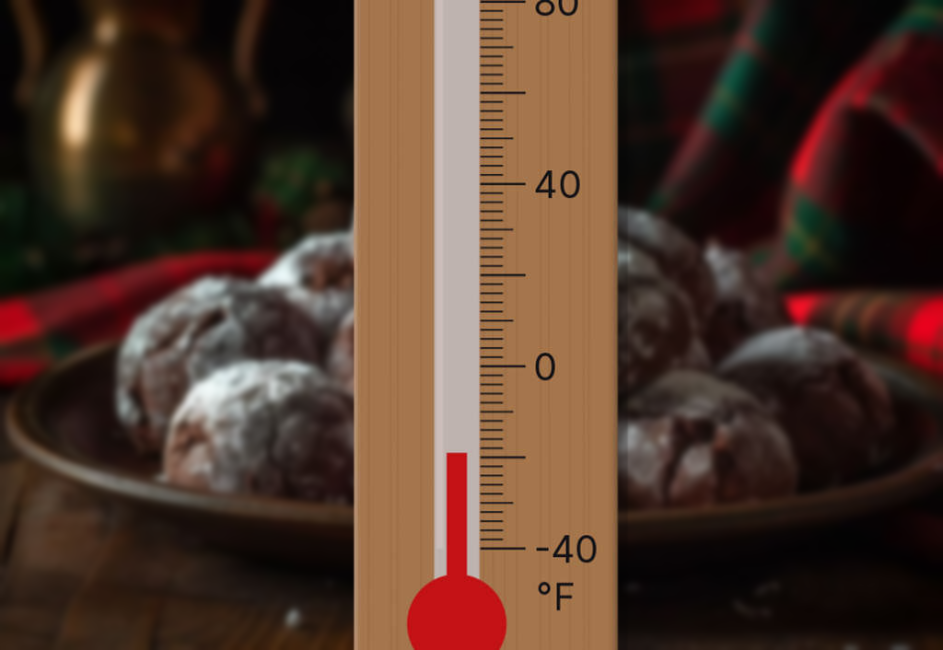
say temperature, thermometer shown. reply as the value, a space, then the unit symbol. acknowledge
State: -19 °F
